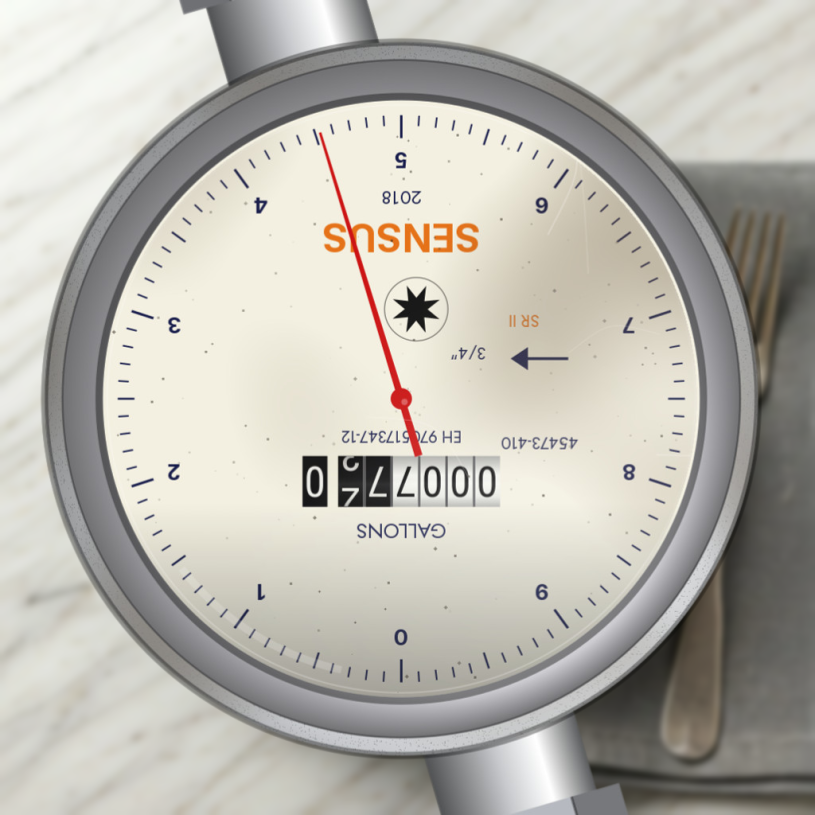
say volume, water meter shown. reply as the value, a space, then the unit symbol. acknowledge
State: 7724.5 gal
